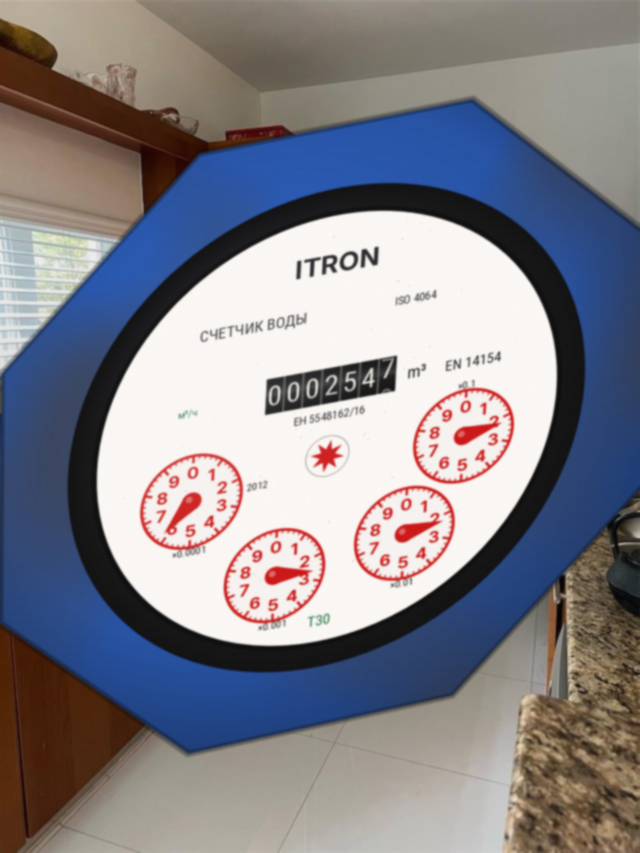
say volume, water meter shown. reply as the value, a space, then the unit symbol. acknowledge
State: 2547.2226 m³
